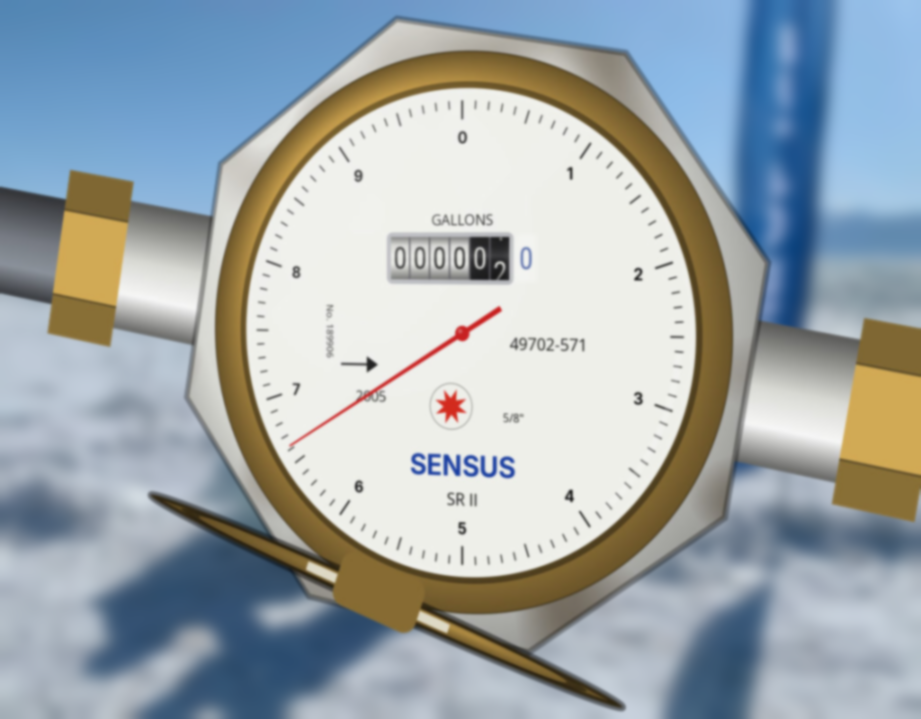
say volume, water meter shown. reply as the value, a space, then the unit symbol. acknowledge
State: 16.6 gal
